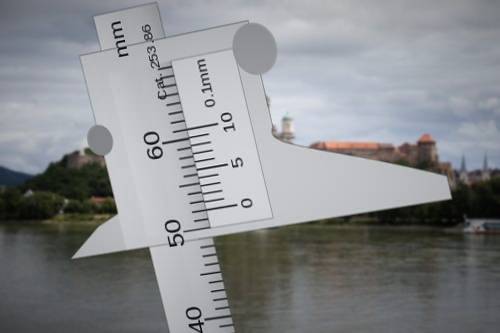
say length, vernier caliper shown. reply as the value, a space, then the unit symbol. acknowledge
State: 52.0 mm
